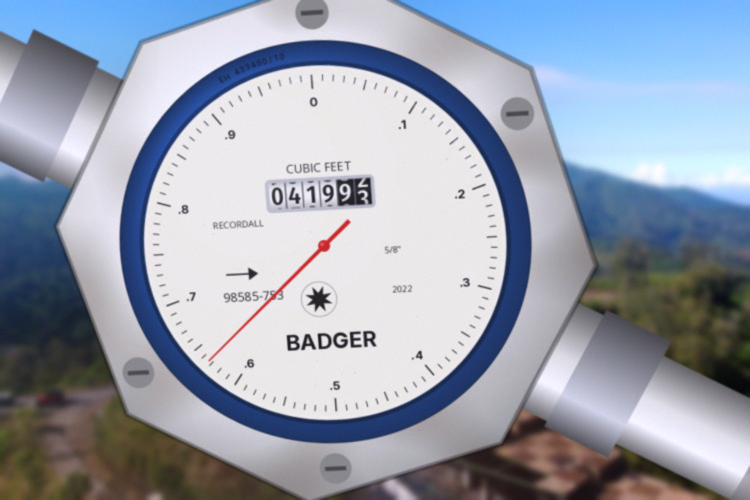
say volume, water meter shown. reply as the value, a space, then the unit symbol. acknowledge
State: 41992.63 ft³
